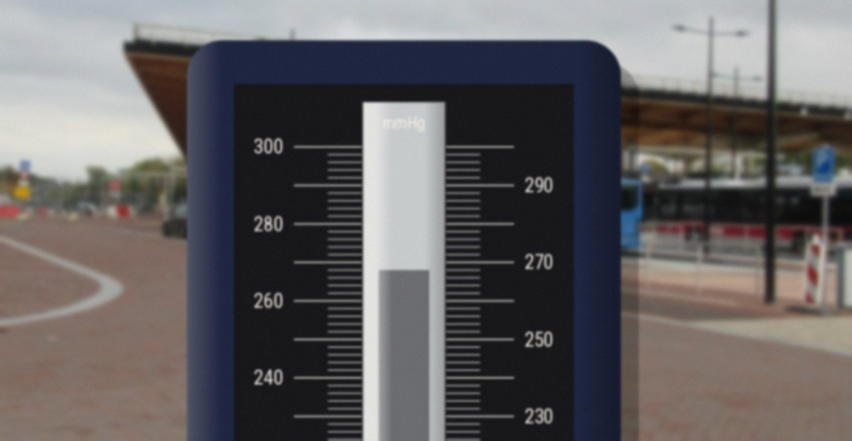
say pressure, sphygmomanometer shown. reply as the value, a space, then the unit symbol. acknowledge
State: 268 mmHg
